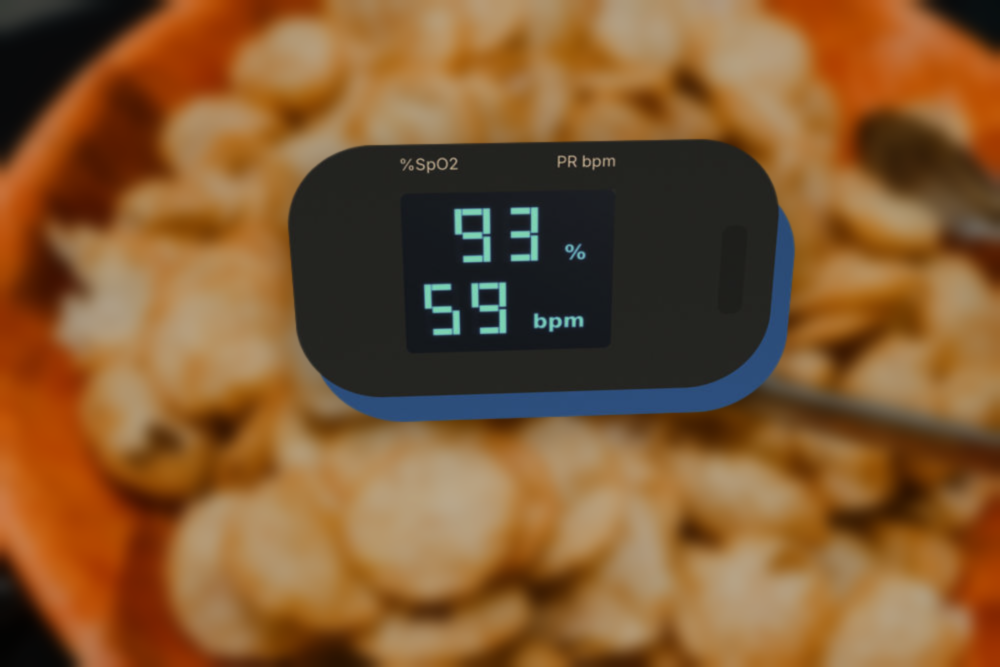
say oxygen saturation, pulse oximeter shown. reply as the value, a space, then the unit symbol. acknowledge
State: 93 %
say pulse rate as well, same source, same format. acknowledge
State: 59 bpm
